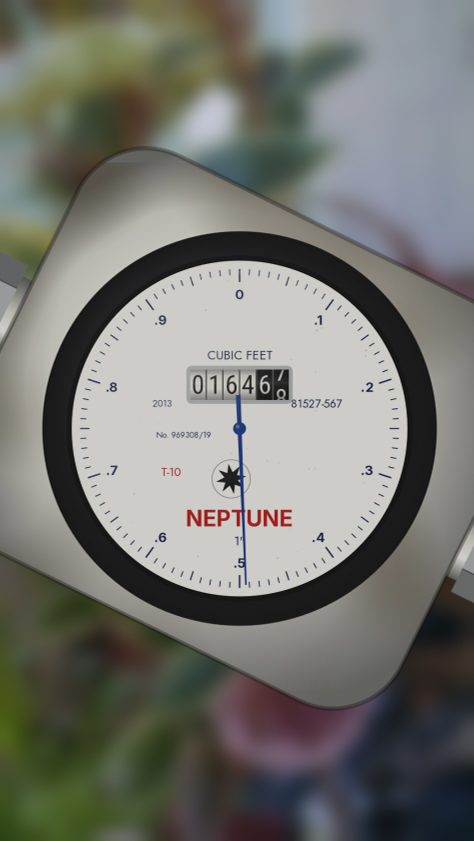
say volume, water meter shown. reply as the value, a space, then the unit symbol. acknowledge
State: 16467.49 ft³
